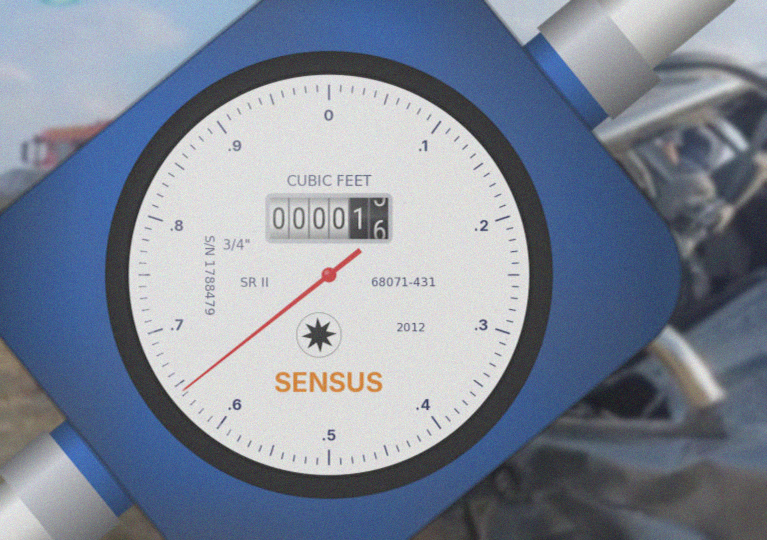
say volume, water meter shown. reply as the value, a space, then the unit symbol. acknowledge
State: 15.64 ft³
